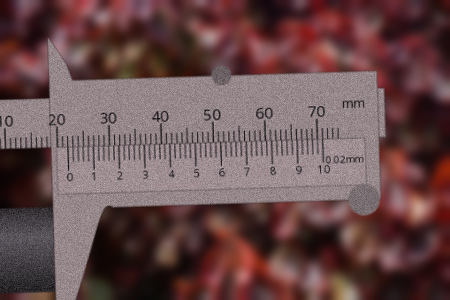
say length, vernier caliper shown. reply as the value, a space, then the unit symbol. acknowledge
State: 22.0 mm
